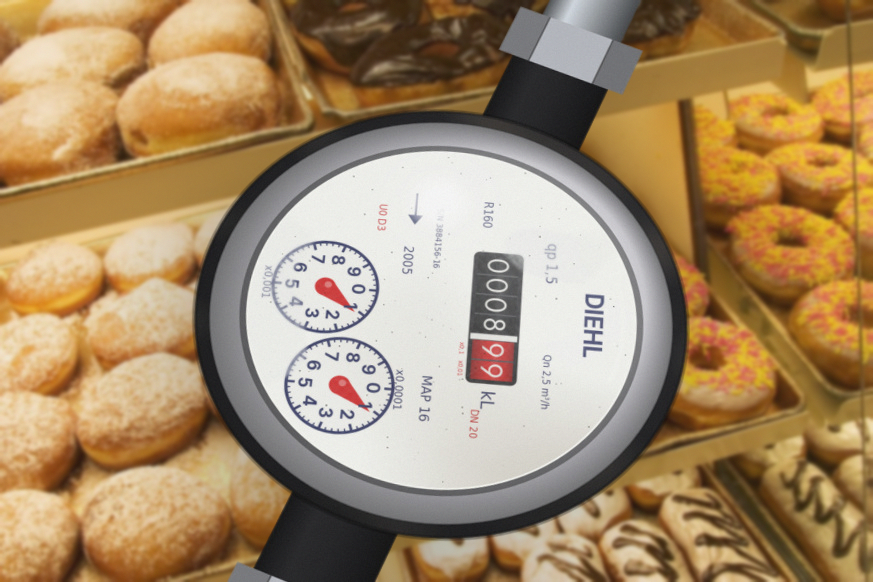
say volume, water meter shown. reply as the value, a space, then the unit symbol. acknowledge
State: 8.9911 kL
